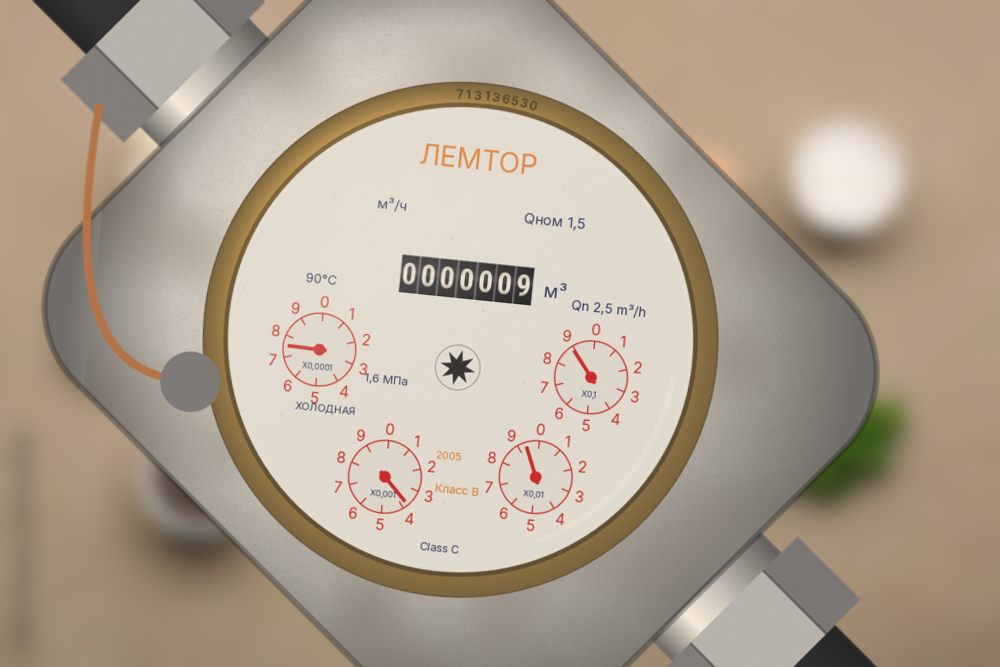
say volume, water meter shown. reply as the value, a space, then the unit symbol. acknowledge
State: 9.8937 m³
